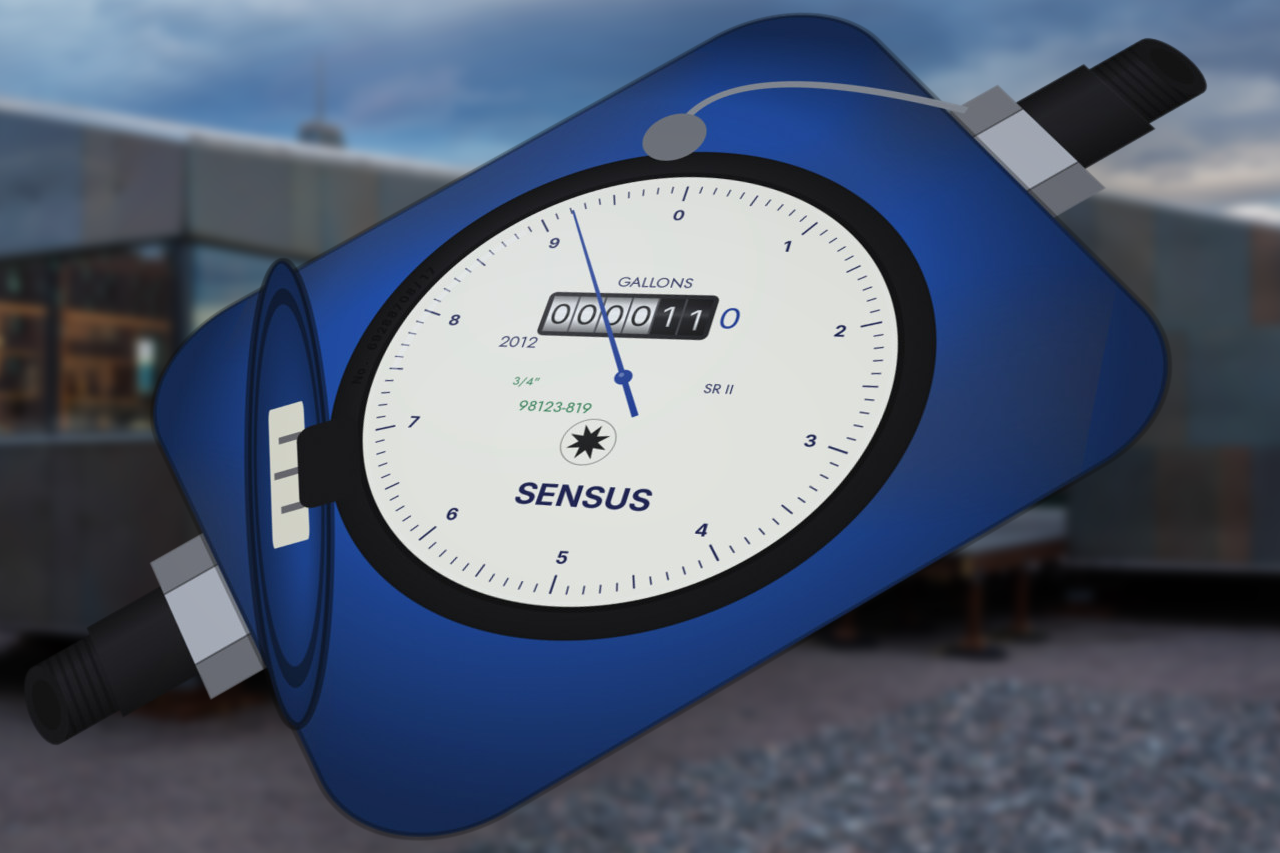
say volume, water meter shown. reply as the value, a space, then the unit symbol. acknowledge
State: 109.2 gal
